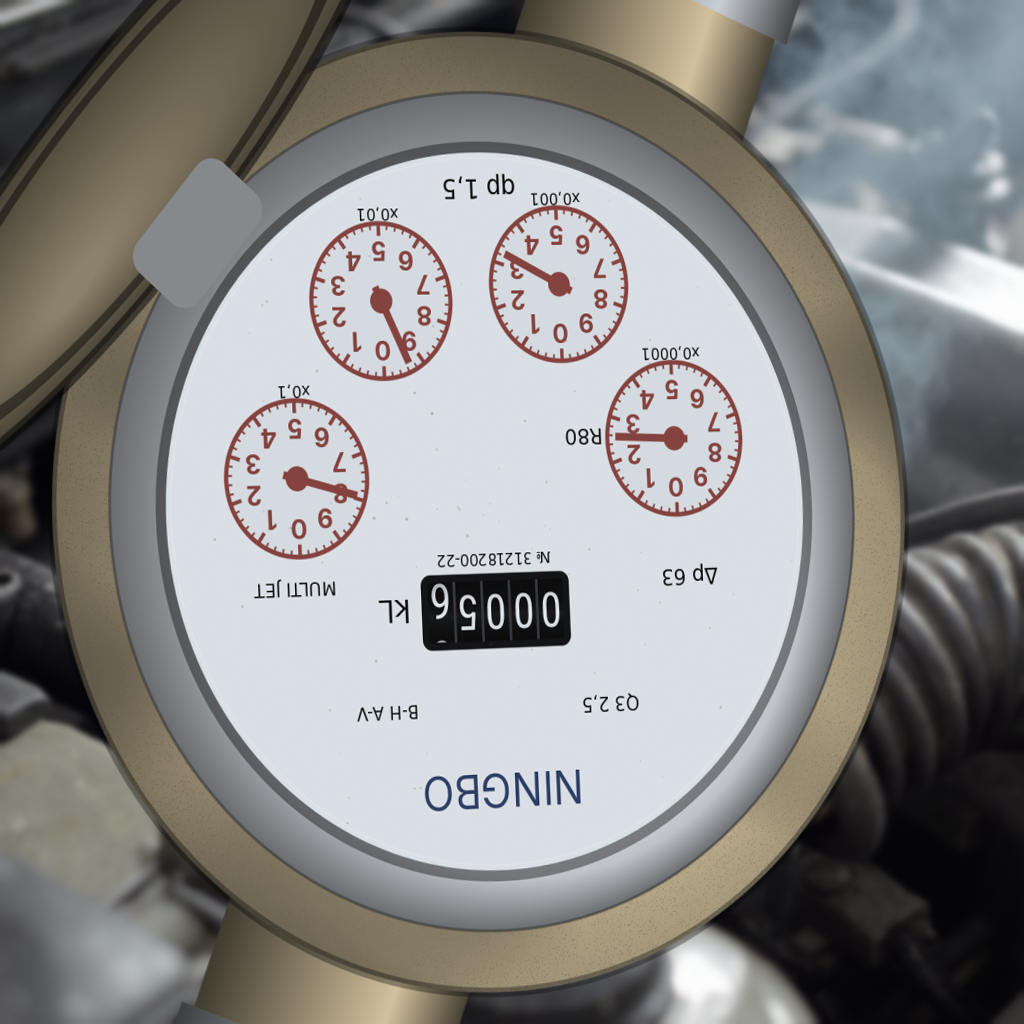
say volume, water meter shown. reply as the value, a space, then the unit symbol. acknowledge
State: 55.7932 kL
